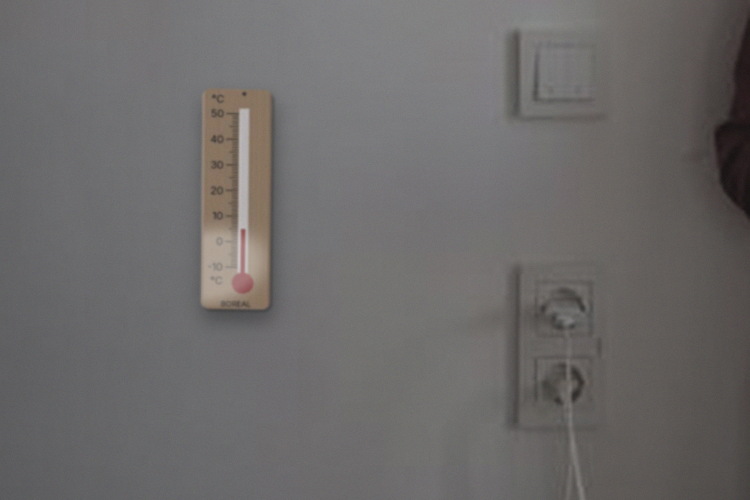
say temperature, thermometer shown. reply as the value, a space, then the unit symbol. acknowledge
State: 5 °C
